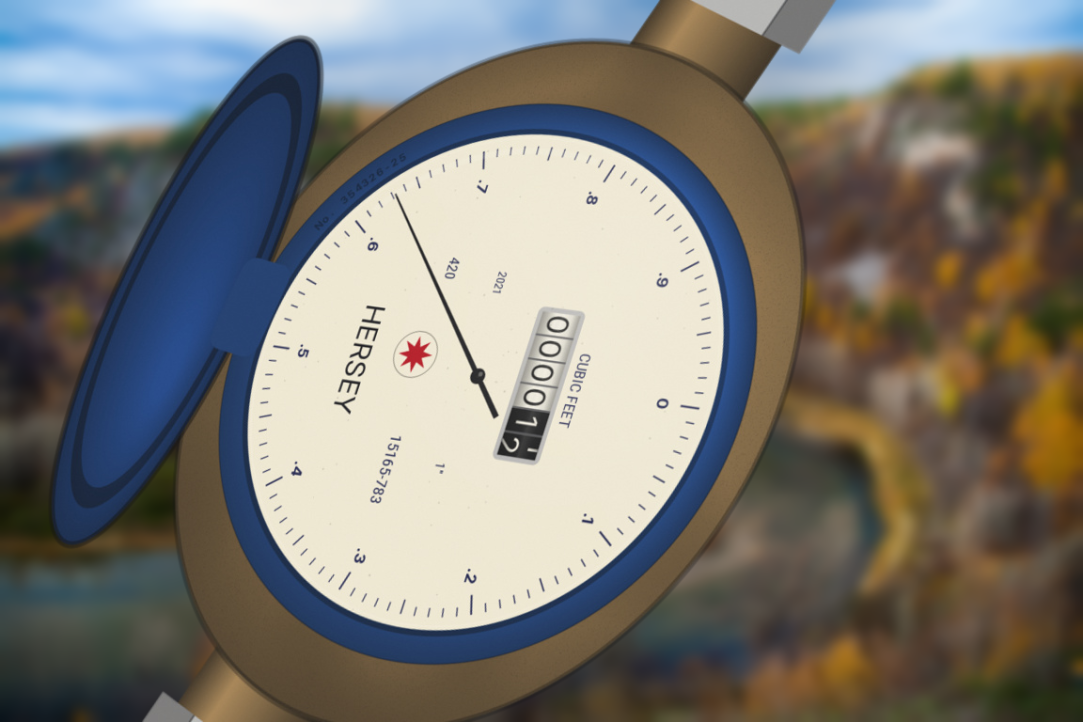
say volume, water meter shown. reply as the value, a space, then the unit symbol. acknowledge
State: 11.63 ft³
